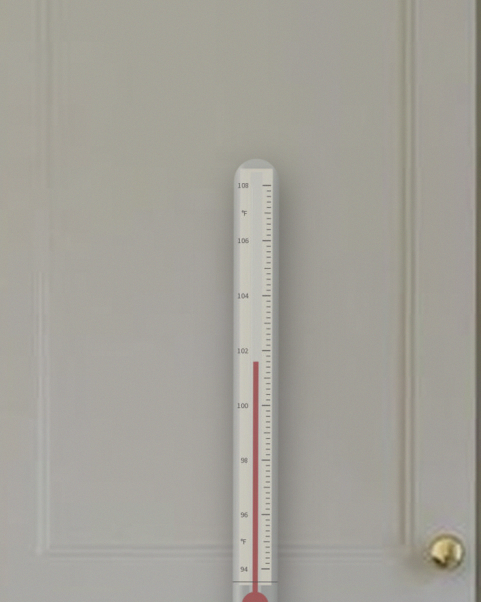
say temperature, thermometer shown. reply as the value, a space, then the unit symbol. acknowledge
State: 101.6 °F
